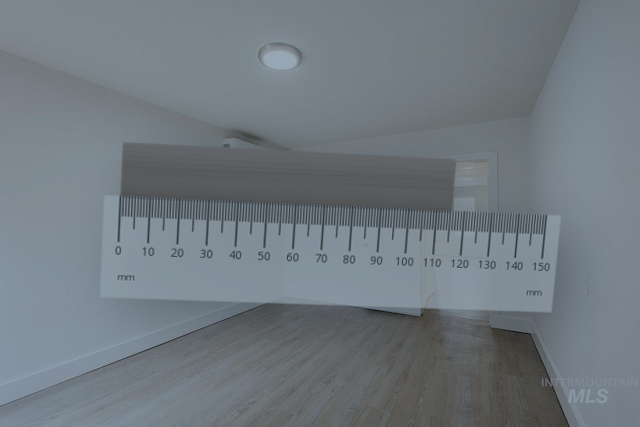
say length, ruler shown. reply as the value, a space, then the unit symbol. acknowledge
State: 115 mm
